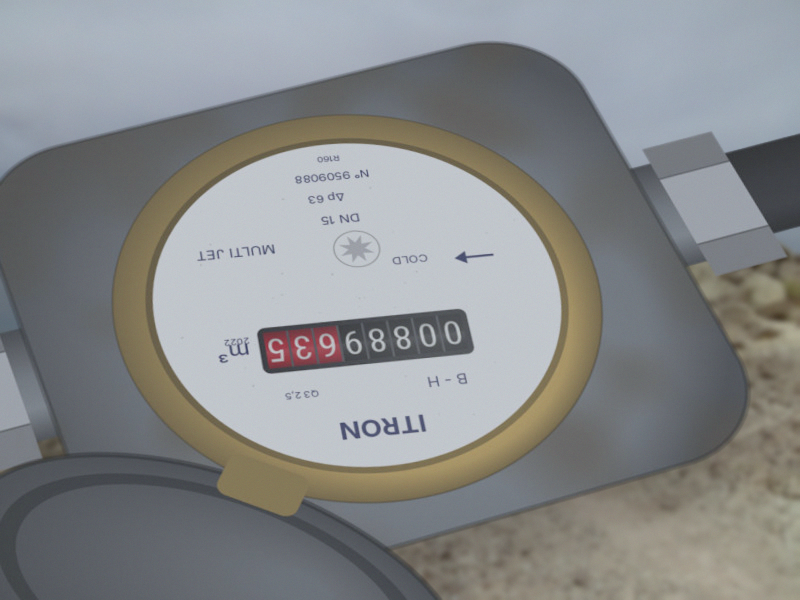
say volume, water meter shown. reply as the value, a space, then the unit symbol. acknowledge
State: 889.635 m³
